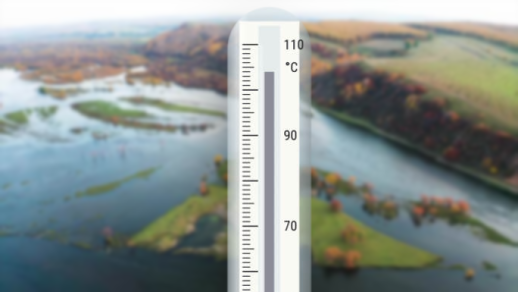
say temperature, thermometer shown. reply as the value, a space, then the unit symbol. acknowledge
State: 104 °C
